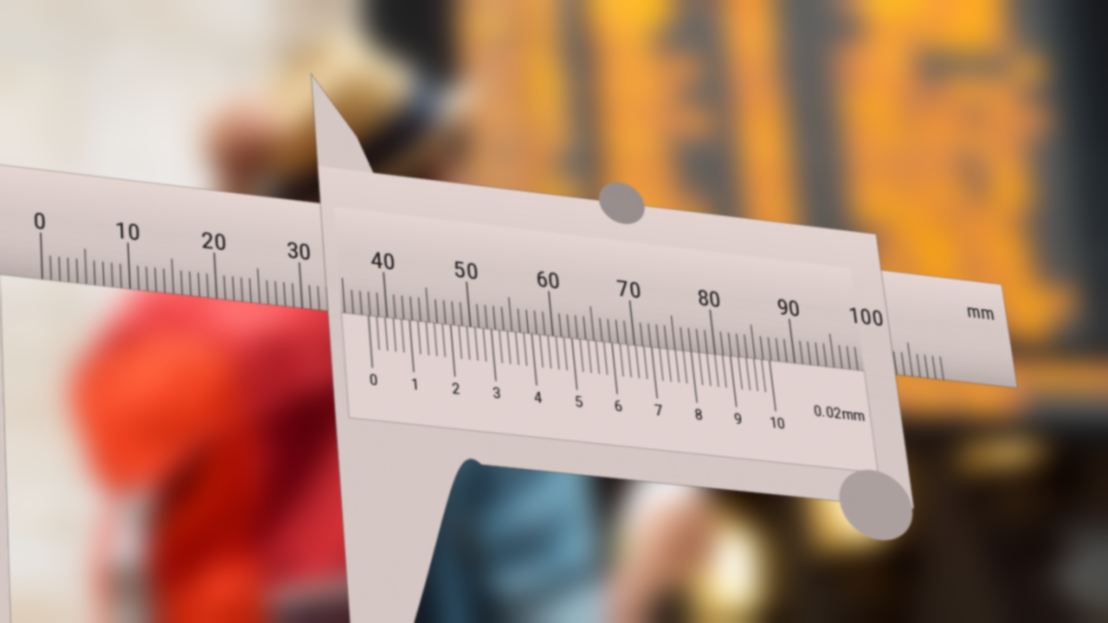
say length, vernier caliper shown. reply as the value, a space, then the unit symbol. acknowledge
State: 37.8 mm
